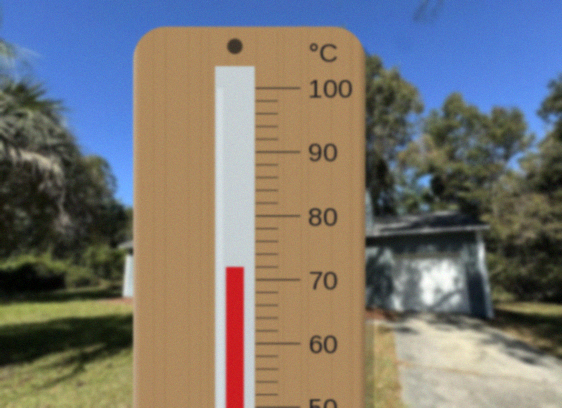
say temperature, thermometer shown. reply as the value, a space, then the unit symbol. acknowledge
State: 72 °C
